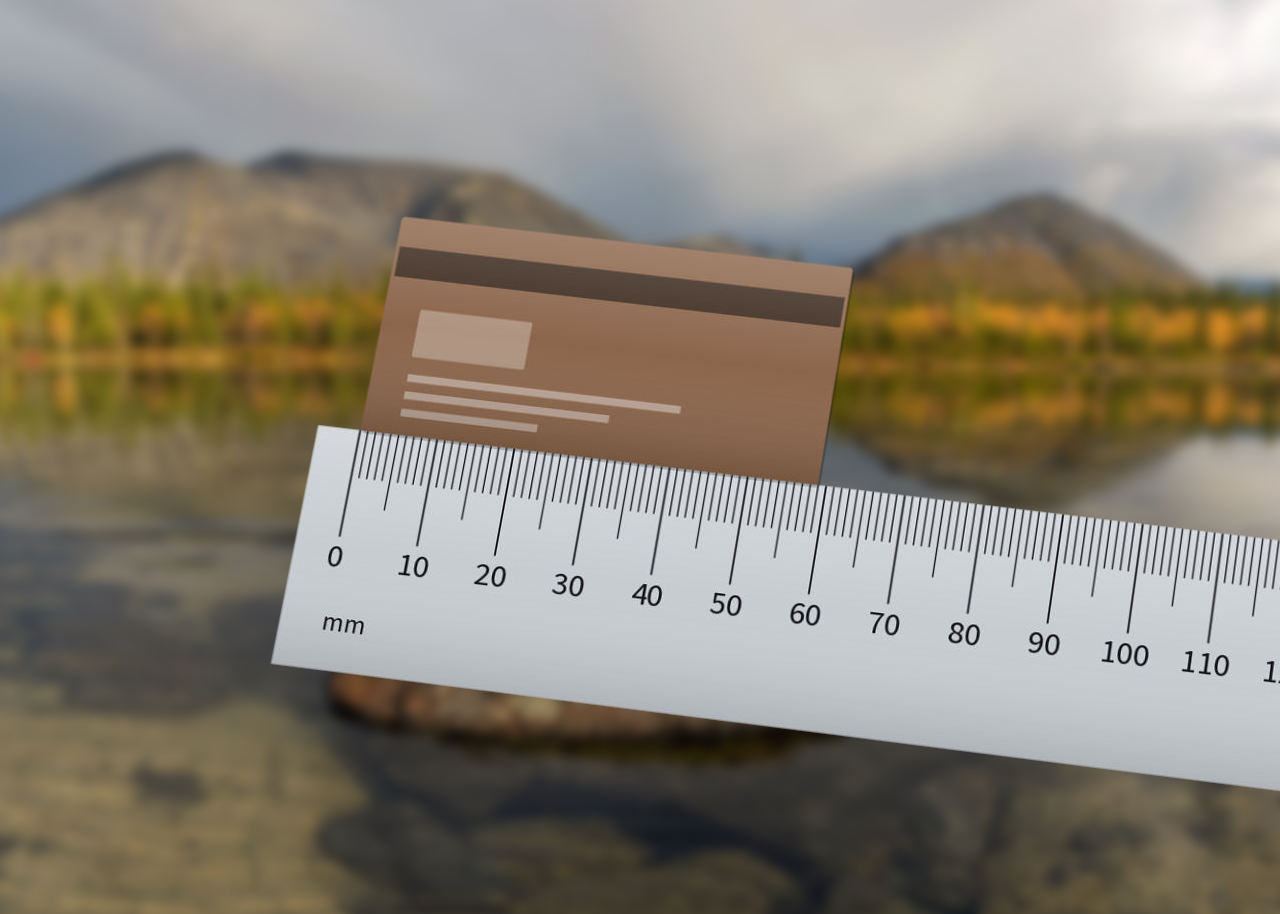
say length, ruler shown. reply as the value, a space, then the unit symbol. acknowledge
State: 59 mm
